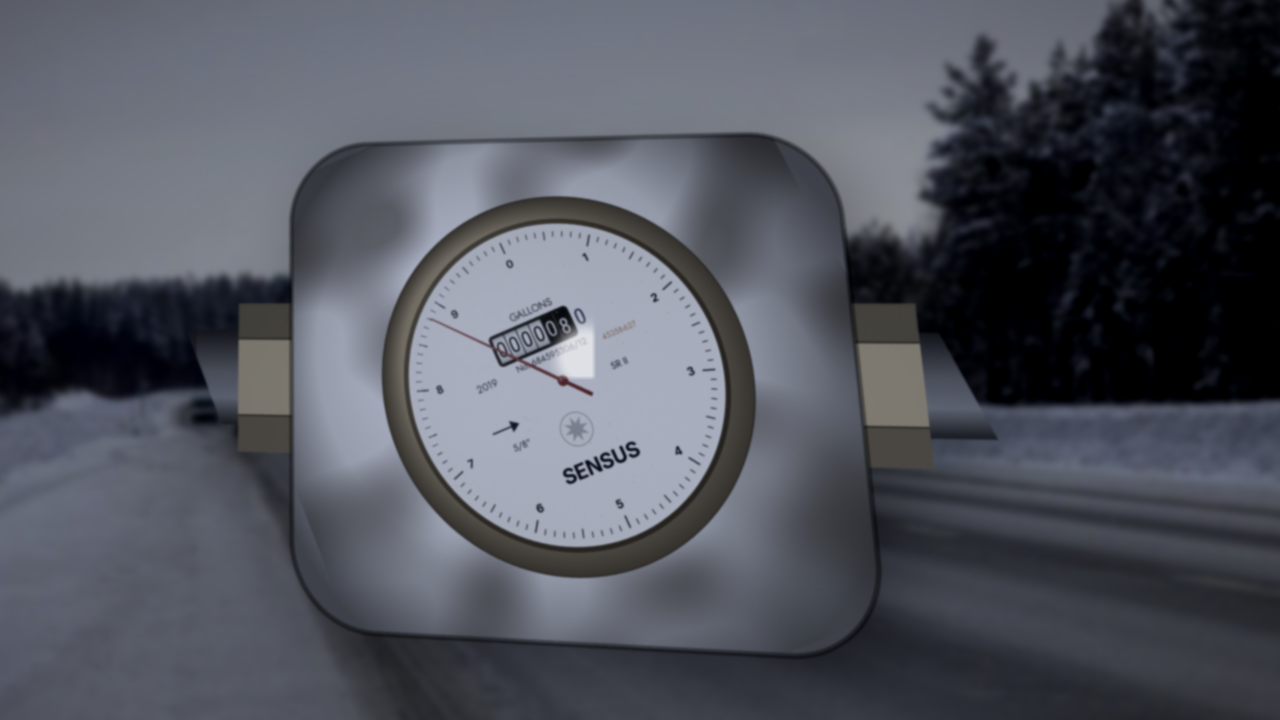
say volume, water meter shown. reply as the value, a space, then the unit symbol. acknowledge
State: 78.8 gal
